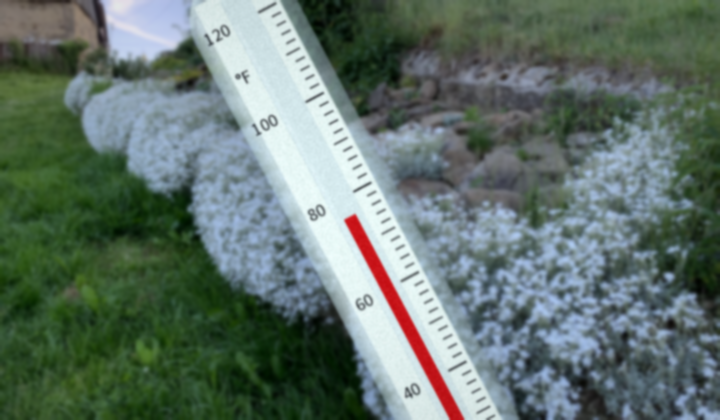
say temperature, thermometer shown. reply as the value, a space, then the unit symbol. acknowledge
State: 76 °F
